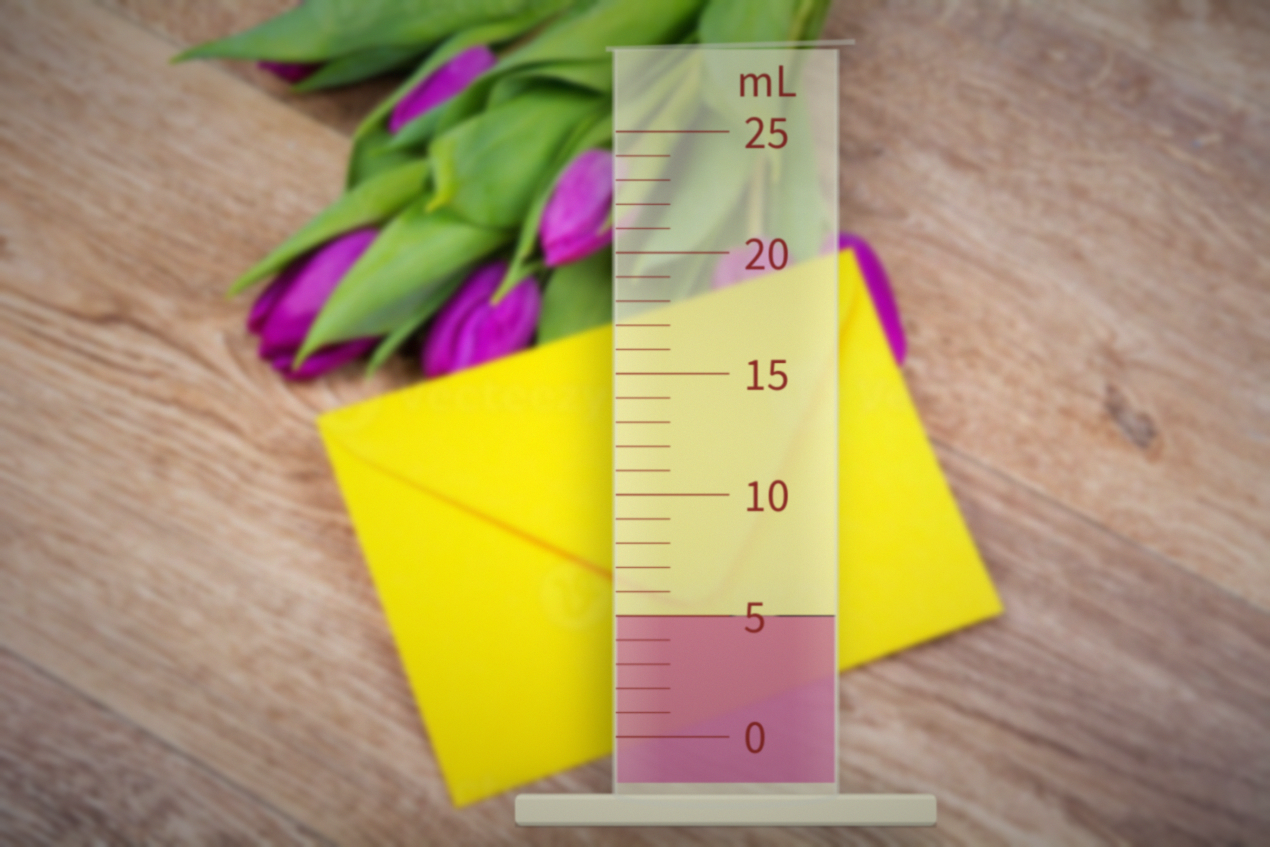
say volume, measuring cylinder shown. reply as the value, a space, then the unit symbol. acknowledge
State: 5 mL
